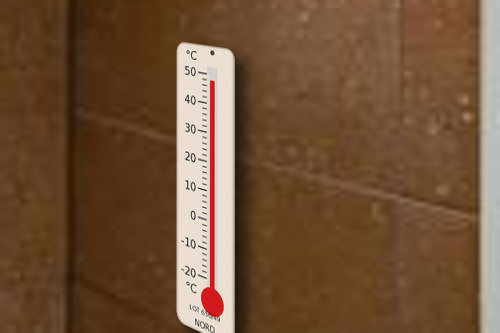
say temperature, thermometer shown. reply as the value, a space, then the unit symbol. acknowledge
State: 48 °C
